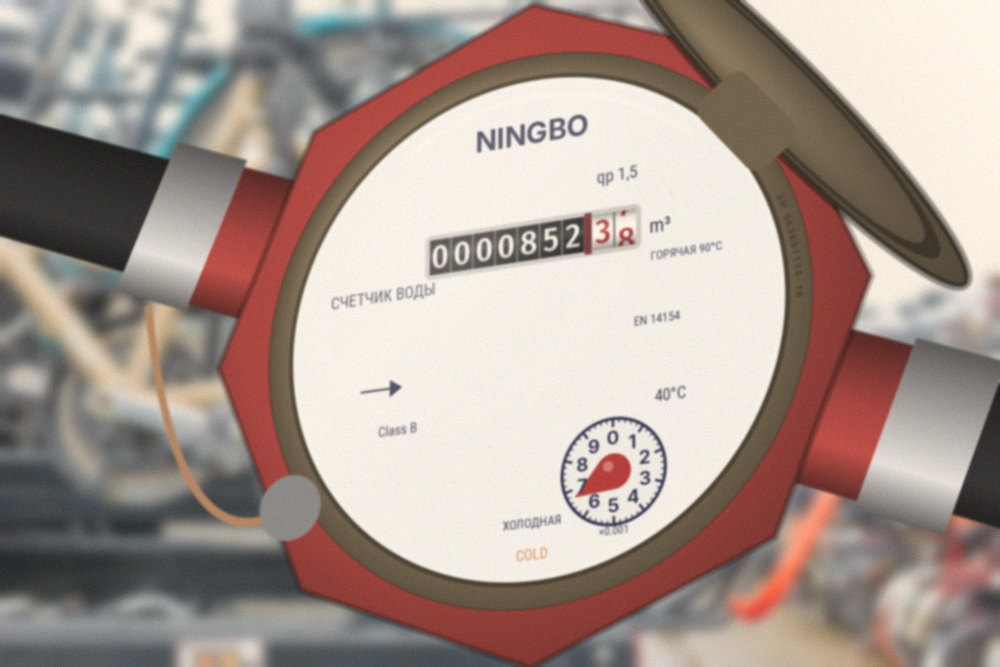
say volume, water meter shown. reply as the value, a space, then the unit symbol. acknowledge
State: 852.376 m³
